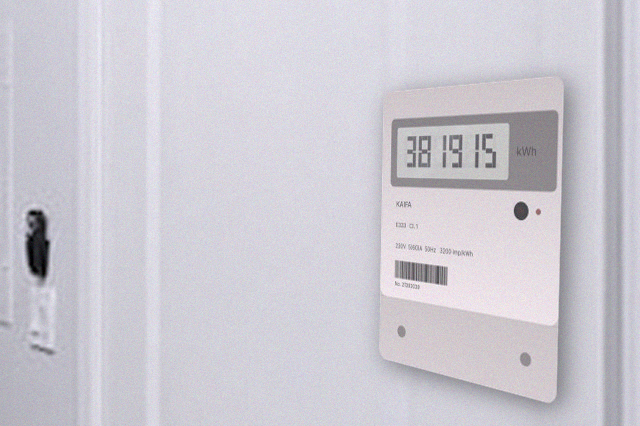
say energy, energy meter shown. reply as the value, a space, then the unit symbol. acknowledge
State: 381915 kWh
